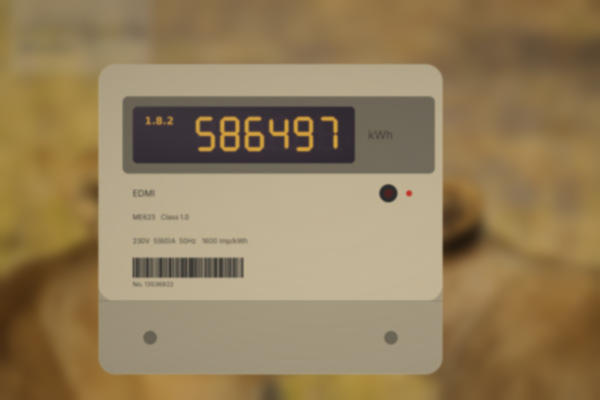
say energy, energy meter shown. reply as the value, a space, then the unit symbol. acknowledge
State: 586497 kWh
